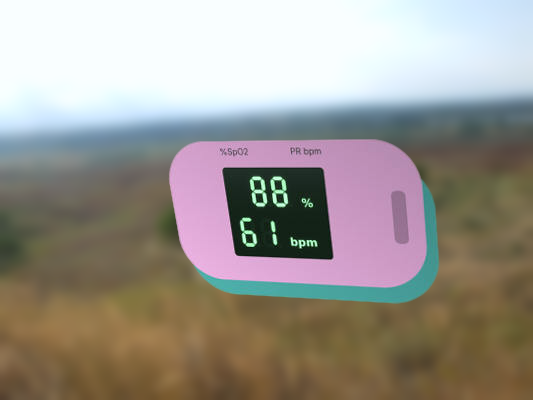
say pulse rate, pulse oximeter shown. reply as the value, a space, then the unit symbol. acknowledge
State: 61 bpm
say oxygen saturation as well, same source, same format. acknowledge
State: 88 %
